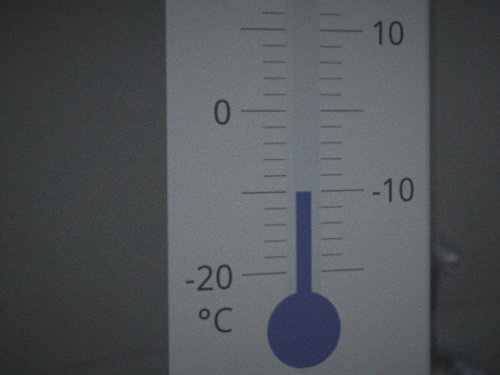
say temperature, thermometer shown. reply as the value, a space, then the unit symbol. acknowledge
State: -10 °C
